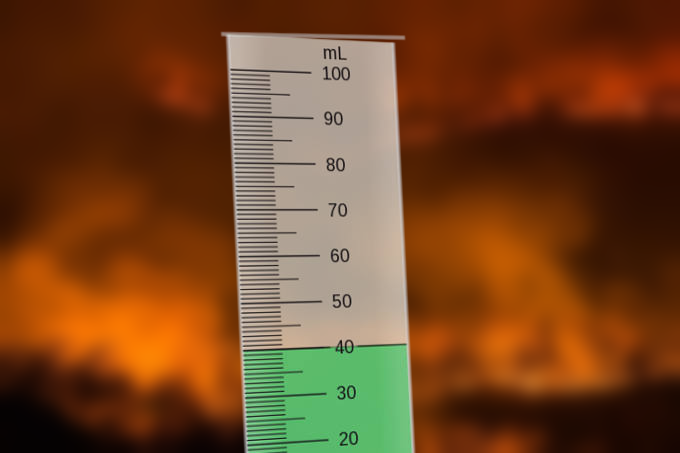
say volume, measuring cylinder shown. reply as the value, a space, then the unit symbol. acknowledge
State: 40 mL
